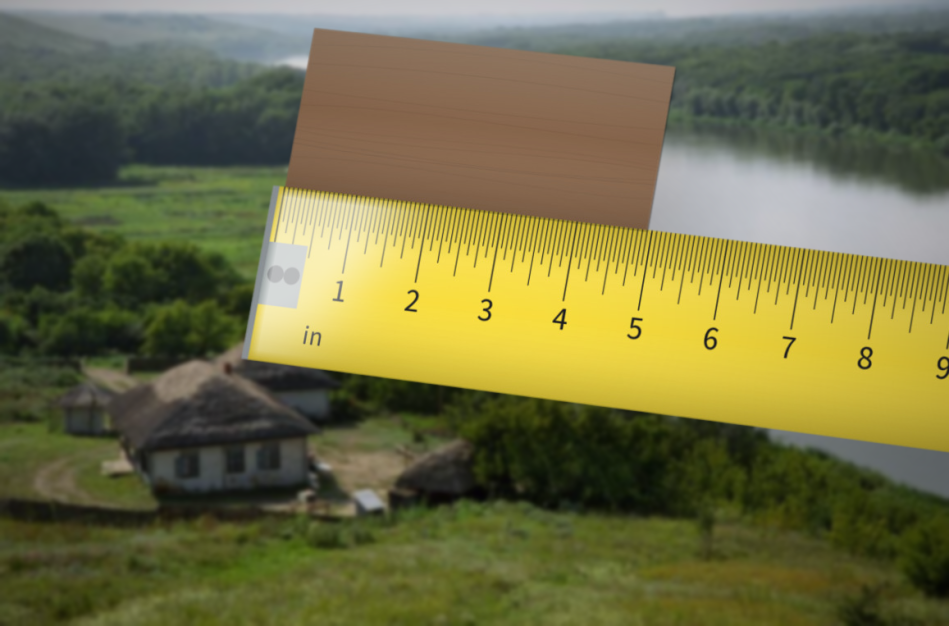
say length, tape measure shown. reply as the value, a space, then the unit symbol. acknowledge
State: 4.9375 in
